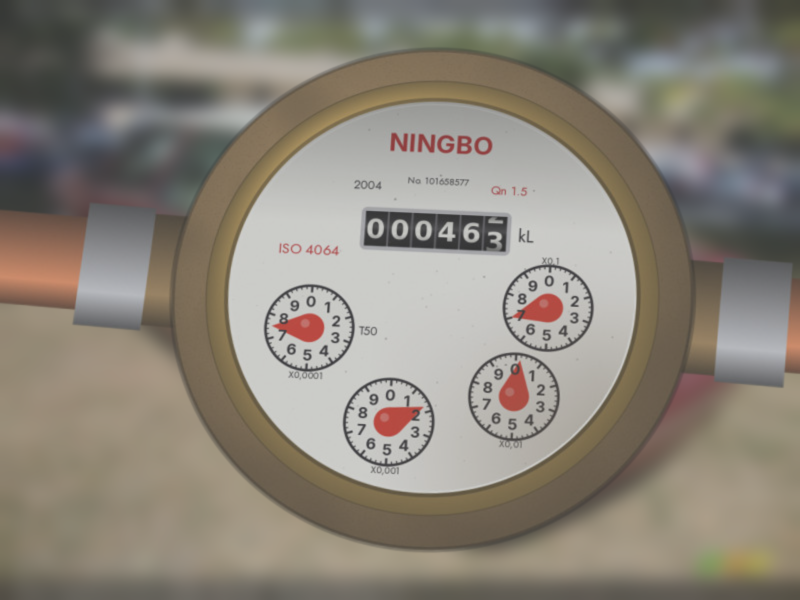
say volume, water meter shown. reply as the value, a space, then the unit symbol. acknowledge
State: 462.7017 kL
